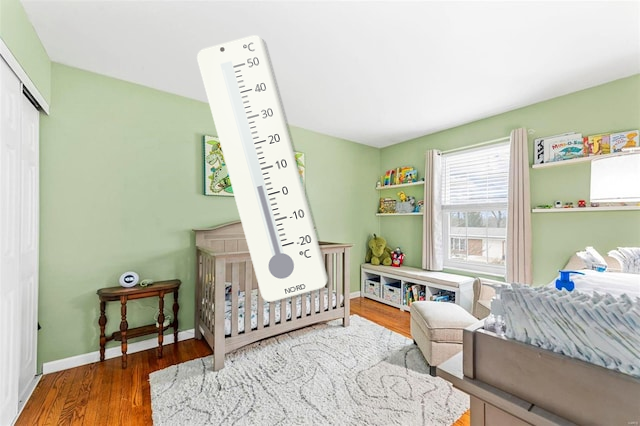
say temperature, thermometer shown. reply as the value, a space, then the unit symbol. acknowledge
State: 4 °C
